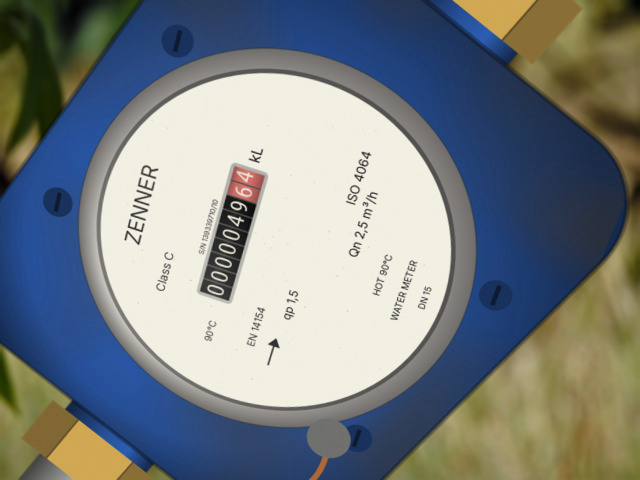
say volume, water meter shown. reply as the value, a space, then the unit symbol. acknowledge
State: 49.64 kL
